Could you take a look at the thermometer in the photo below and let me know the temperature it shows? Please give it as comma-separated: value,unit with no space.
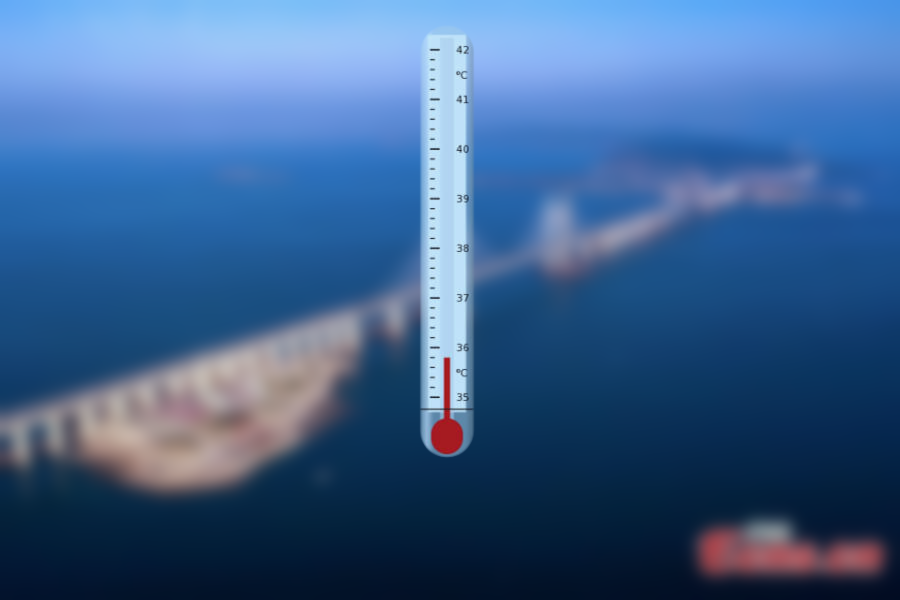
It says 35.8,°C
